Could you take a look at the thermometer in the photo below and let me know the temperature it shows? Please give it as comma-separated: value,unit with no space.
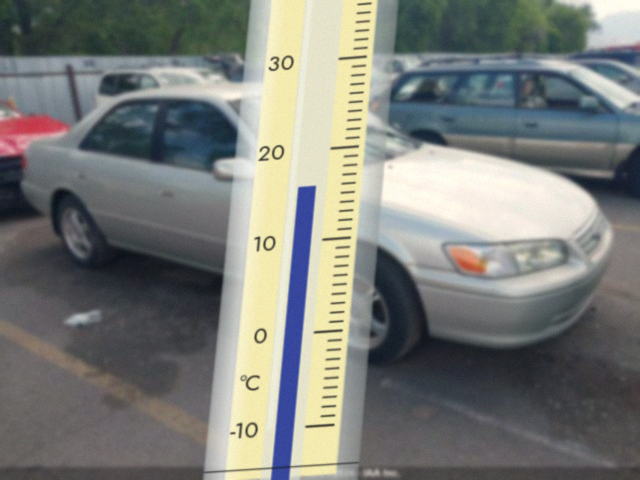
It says 16,°C
